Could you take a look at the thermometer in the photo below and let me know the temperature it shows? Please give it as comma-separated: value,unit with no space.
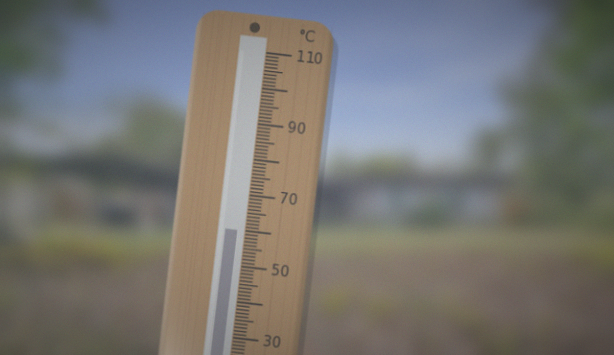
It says 60,°C
